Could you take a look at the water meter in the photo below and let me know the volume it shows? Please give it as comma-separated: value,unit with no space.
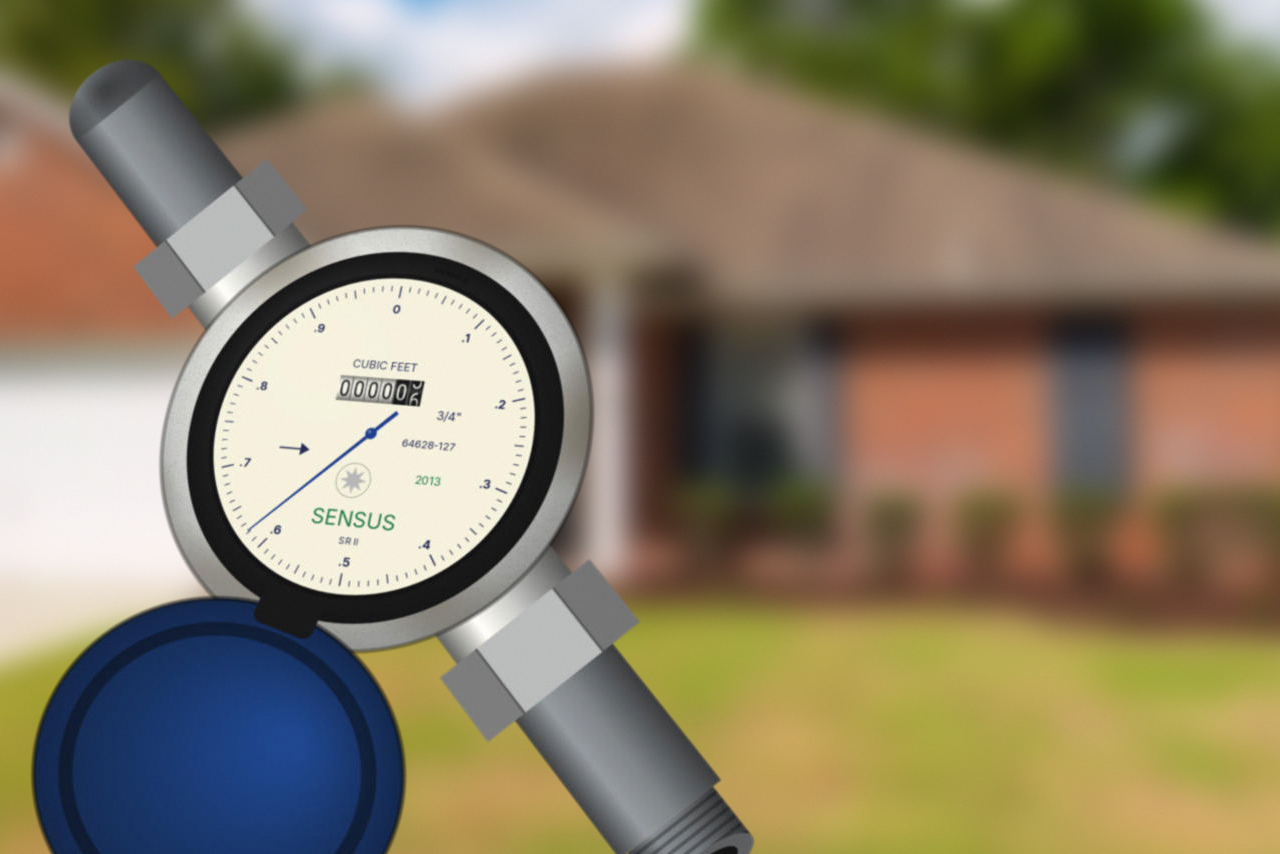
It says 5.62,ft³
